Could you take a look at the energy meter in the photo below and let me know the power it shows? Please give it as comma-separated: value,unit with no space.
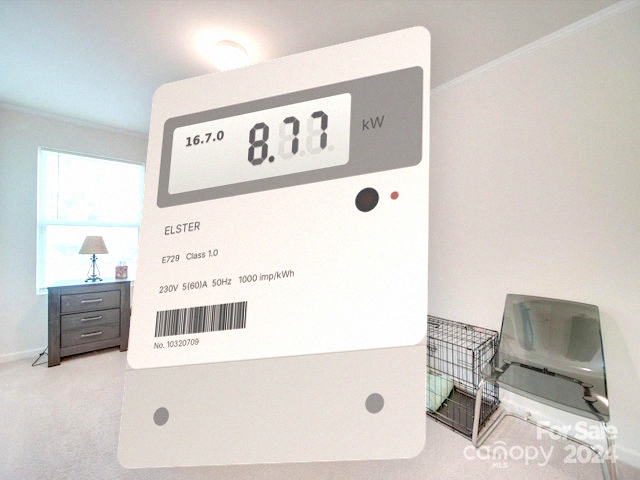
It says 8.77,kW
